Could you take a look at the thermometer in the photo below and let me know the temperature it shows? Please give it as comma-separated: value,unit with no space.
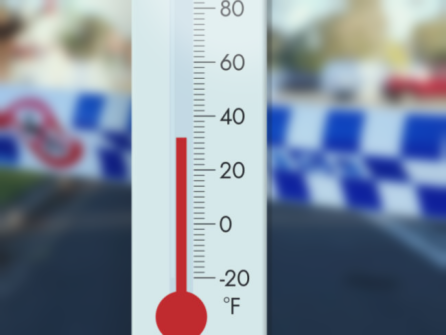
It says 32,°F
